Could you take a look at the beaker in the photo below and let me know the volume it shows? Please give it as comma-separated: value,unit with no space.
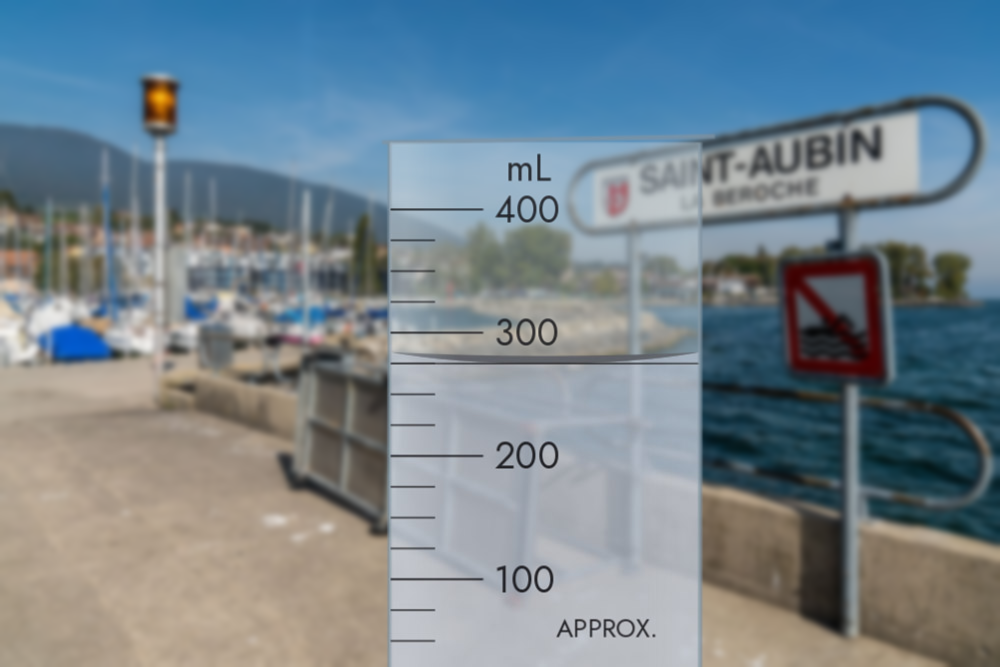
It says 275,mL
